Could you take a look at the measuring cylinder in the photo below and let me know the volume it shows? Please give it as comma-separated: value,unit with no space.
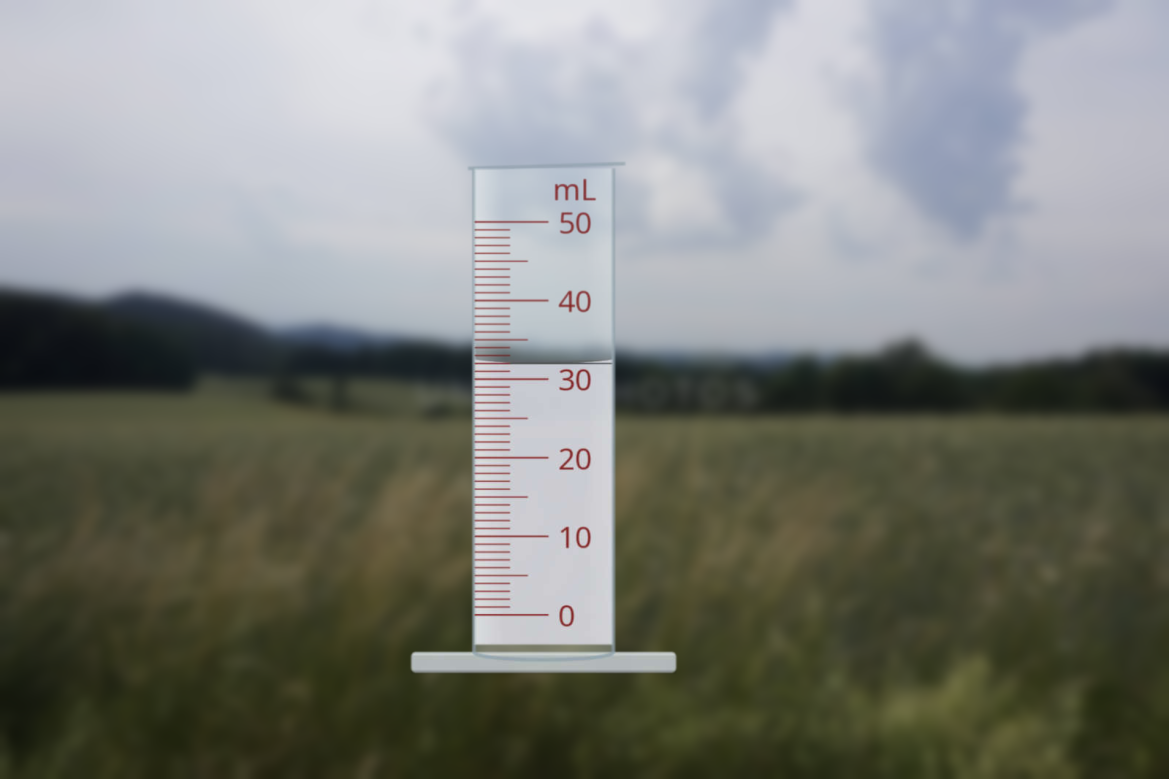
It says 32,mL
